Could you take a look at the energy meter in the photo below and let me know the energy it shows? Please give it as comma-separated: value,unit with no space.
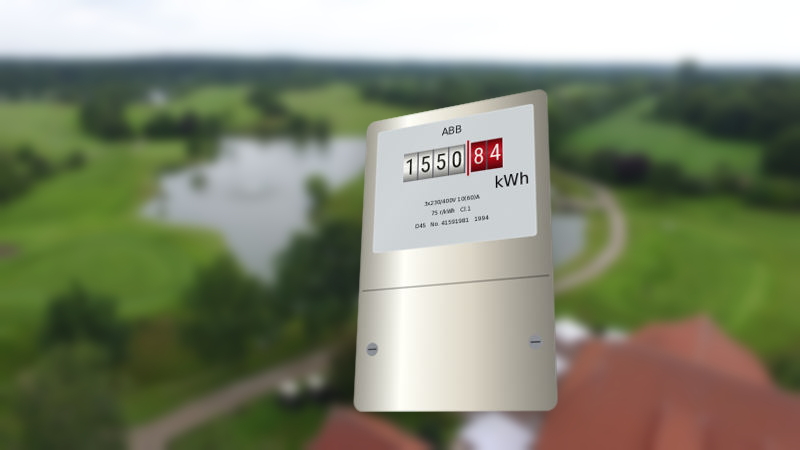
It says 1550.84,kWh
